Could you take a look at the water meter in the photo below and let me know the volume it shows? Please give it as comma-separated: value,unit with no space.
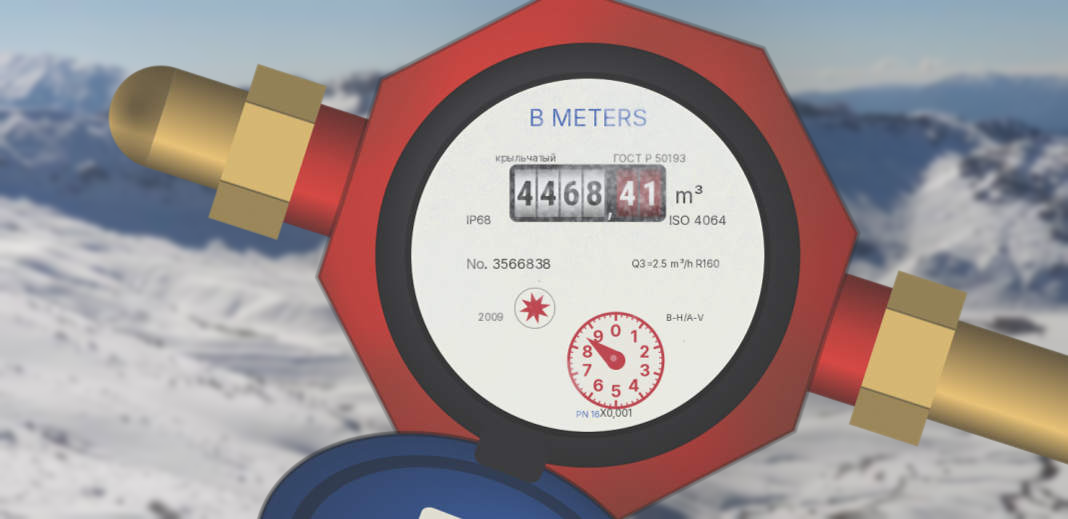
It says 4468.418,m³
